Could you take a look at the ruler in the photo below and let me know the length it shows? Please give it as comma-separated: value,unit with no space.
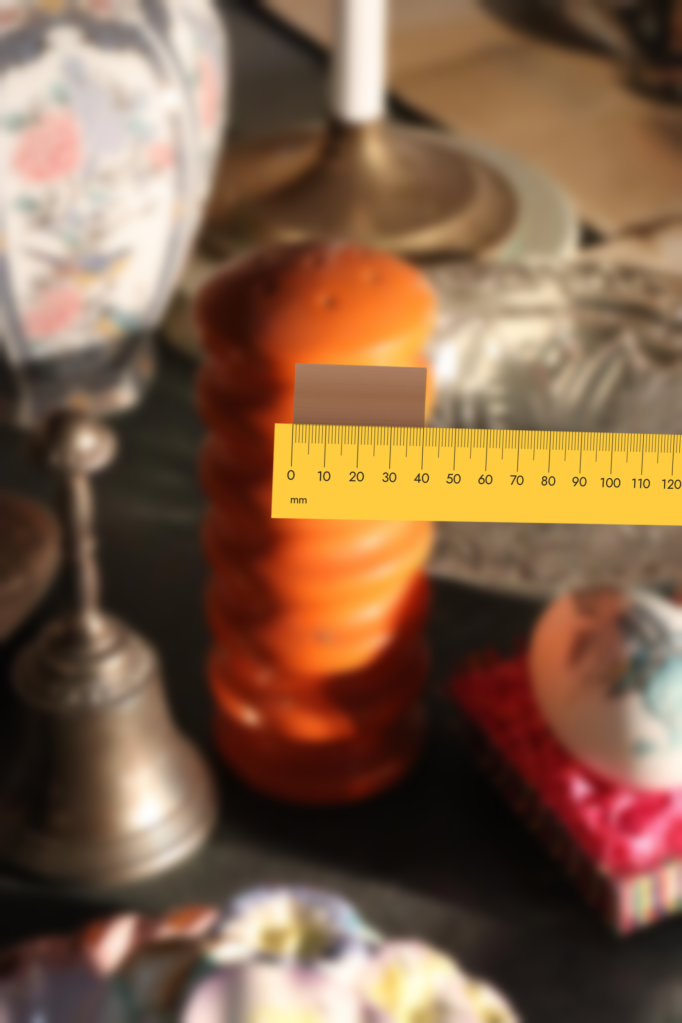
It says 40,mm
